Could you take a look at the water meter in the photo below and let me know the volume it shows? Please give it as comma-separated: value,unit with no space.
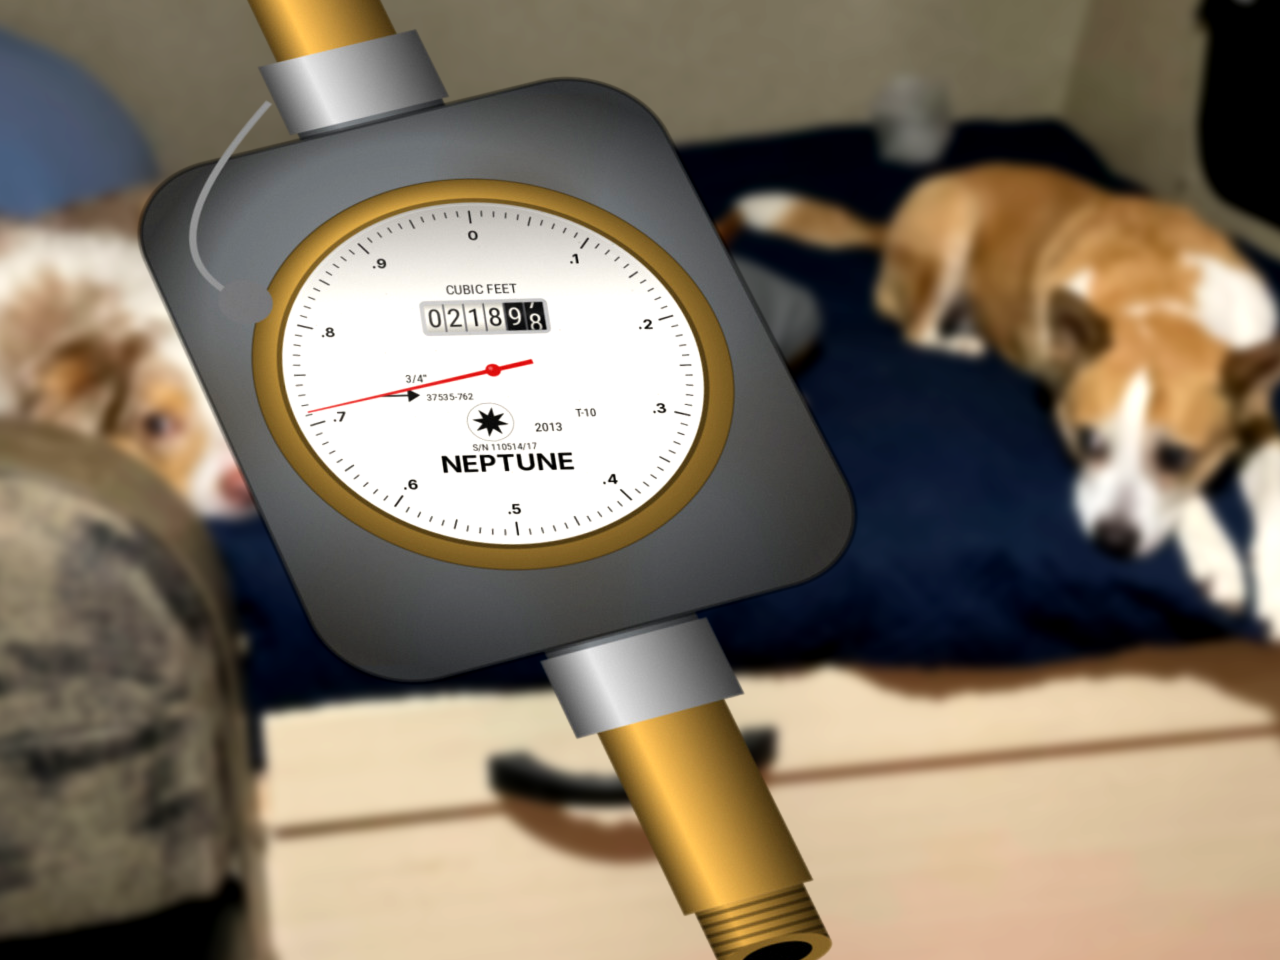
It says 21897.71,ft³
